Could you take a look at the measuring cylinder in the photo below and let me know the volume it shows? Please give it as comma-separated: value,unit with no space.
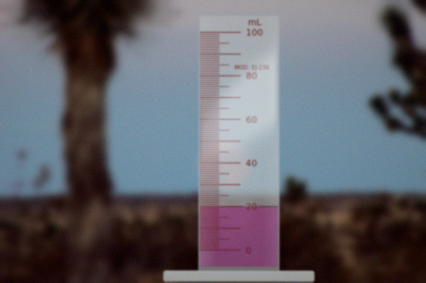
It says 20,mL
